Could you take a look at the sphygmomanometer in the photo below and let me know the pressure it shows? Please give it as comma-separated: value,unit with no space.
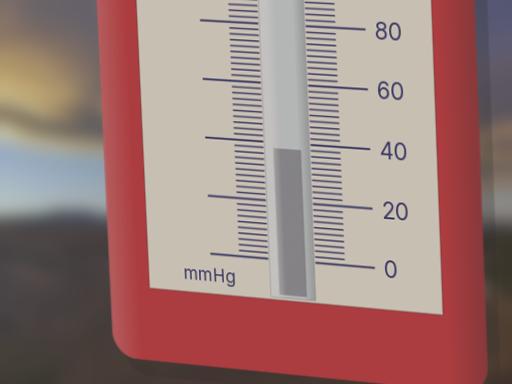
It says 38,mmHg
